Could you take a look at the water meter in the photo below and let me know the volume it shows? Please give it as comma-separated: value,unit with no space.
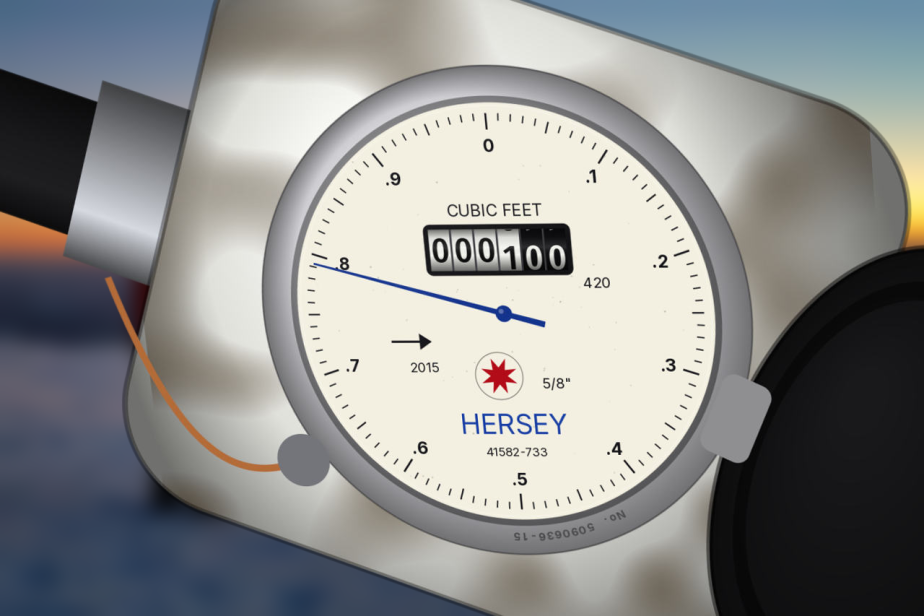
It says 99.79,ft³
